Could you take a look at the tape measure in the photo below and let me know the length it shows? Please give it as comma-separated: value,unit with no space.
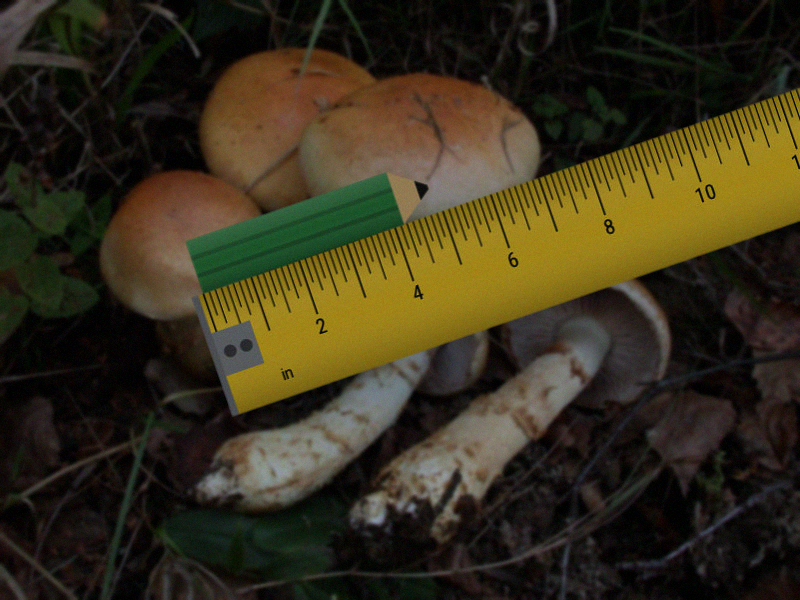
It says 4.875,in
